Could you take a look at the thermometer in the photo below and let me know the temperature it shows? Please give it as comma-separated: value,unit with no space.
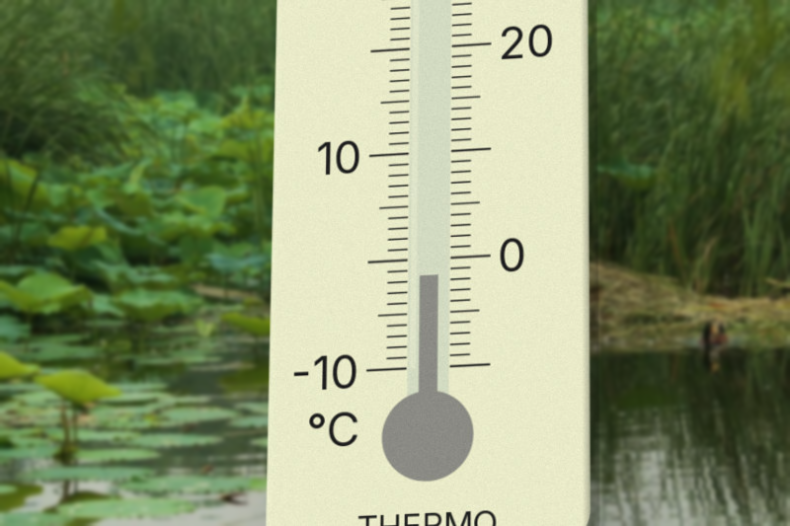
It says -1.5,°C
